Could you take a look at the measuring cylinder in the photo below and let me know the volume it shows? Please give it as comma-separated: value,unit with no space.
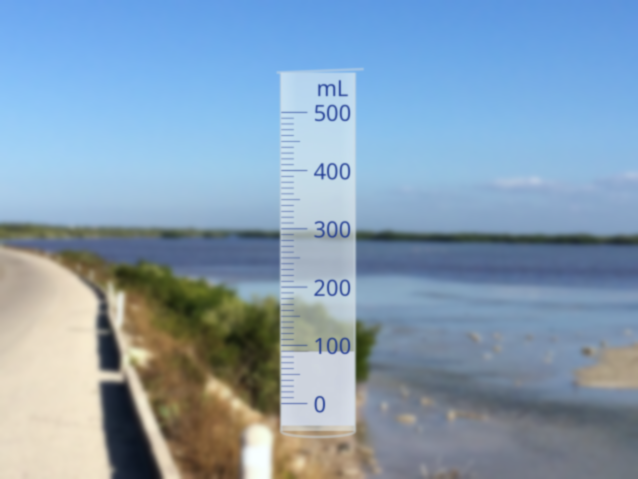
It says 90,mL
